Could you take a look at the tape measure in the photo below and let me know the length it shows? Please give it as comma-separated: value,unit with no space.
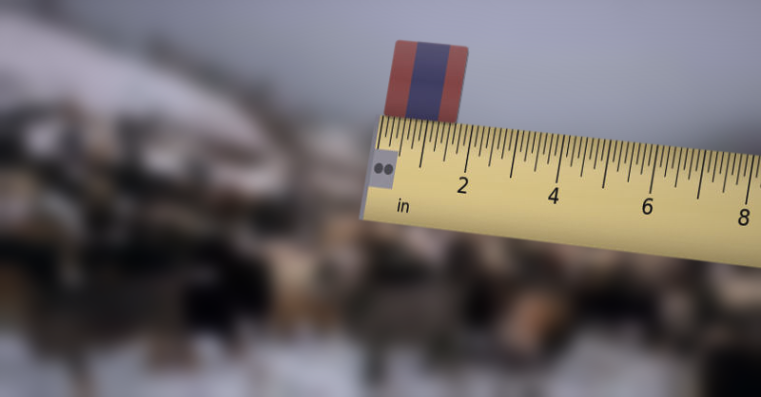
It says 1.625,in
